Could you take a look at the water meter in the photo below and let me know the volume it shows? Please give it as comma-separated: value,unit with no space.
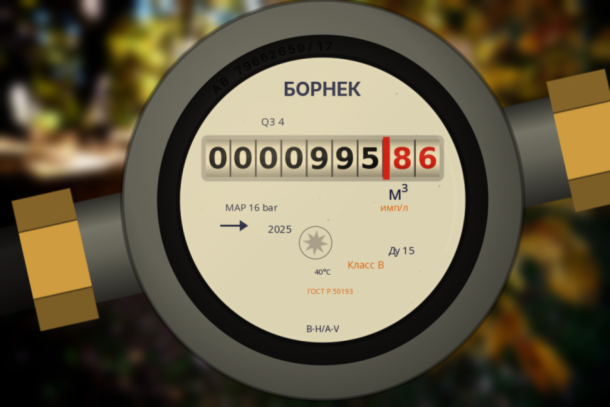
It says 995.86,m³
